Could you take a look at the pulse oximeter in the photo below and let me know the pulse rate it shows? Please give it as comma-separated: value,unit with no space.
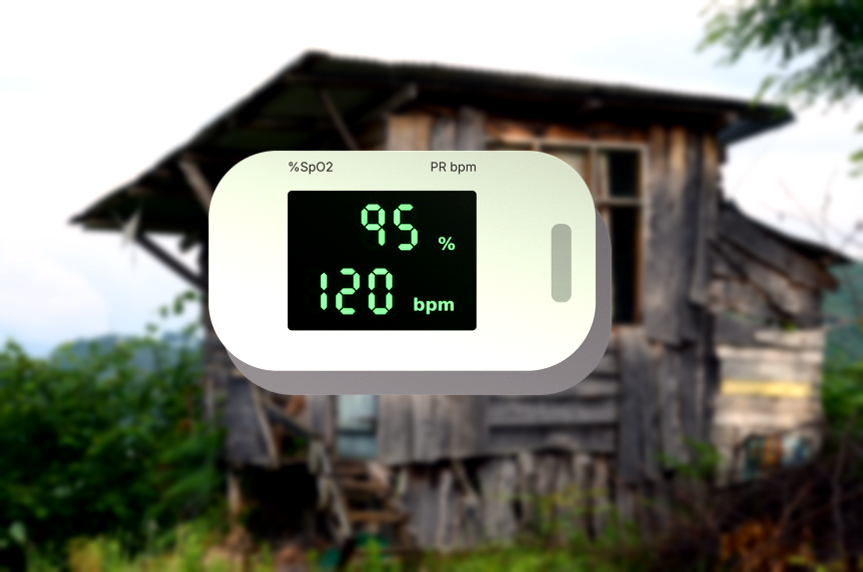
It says 120,bpm
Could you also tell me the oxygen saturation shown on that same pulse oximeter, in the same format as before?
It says 95,%
